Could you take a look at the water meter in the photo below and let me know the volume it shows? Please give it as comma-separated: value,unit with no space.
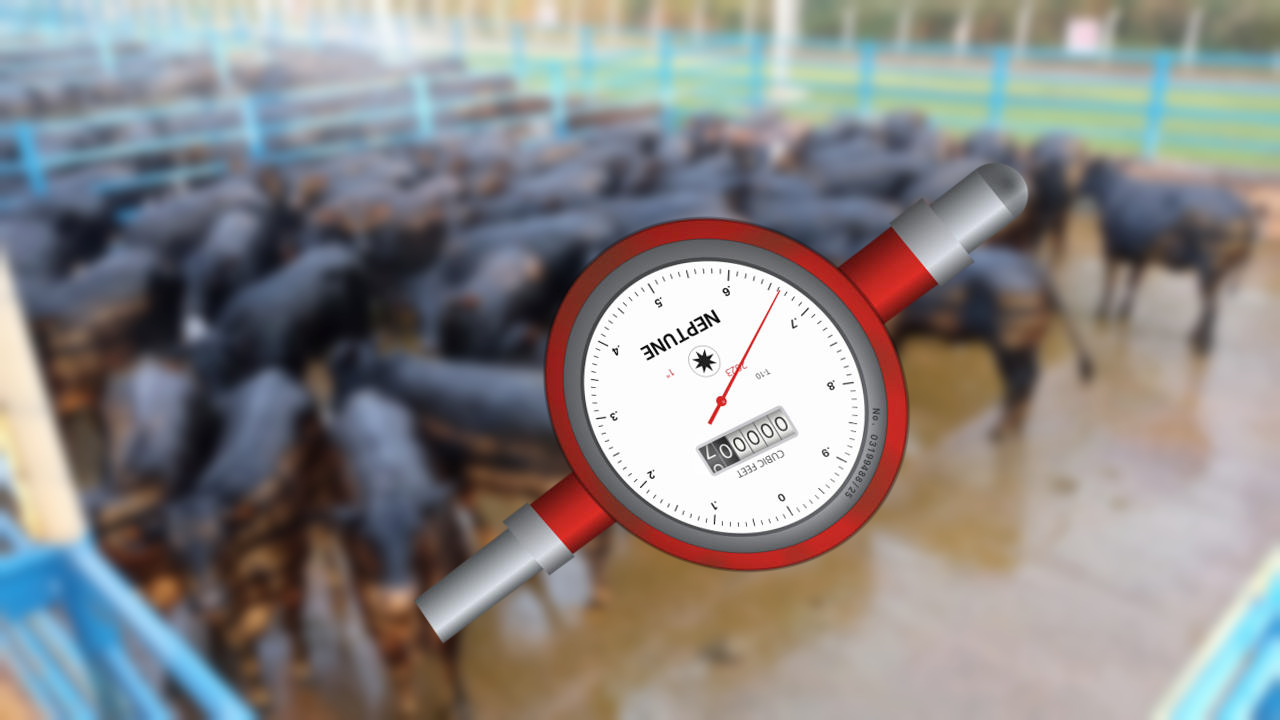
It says 6.66,ft³
